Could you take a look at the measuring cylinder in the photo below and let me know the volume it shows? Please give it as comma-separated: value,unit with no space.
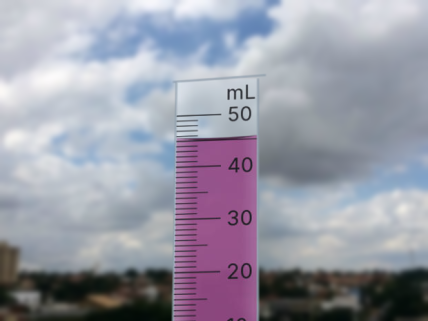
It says 45,mL
